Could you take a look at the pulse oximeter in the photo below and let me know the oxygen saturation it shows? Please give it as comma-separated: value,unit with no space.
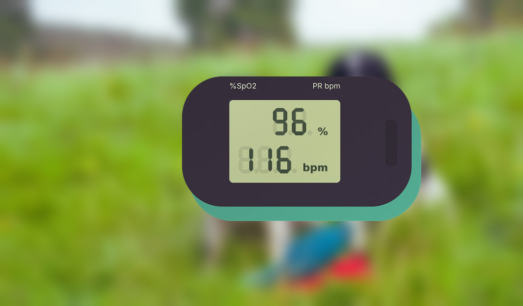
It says 96,%
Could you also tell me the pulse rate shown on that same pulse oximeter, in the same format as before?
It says 116,bpm
